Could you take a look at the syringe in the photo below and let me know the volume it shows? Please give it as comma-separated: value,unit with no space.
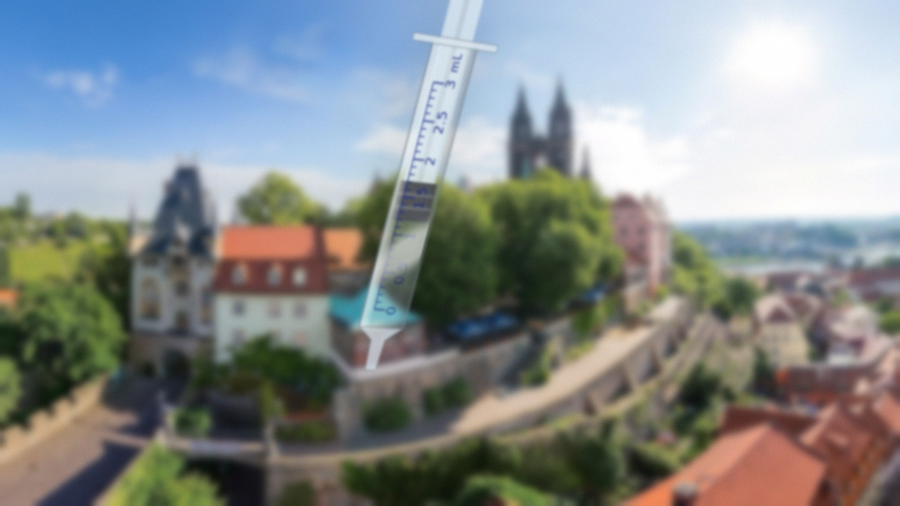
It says 1.2,mL
